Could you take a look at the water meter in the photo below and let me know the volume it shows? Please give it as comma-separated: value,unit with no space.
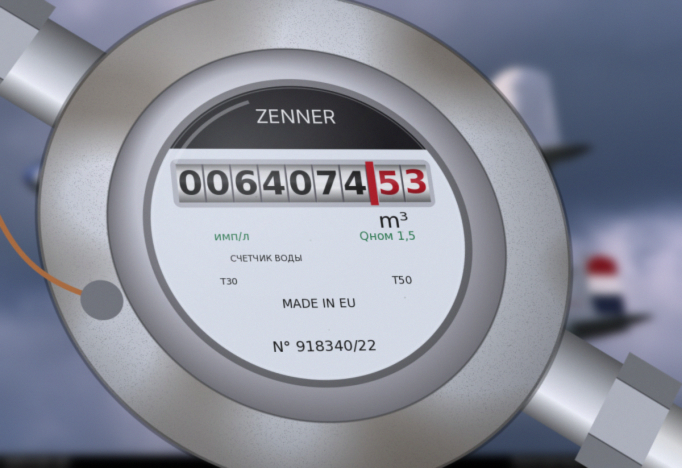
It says 64074.53,m³
